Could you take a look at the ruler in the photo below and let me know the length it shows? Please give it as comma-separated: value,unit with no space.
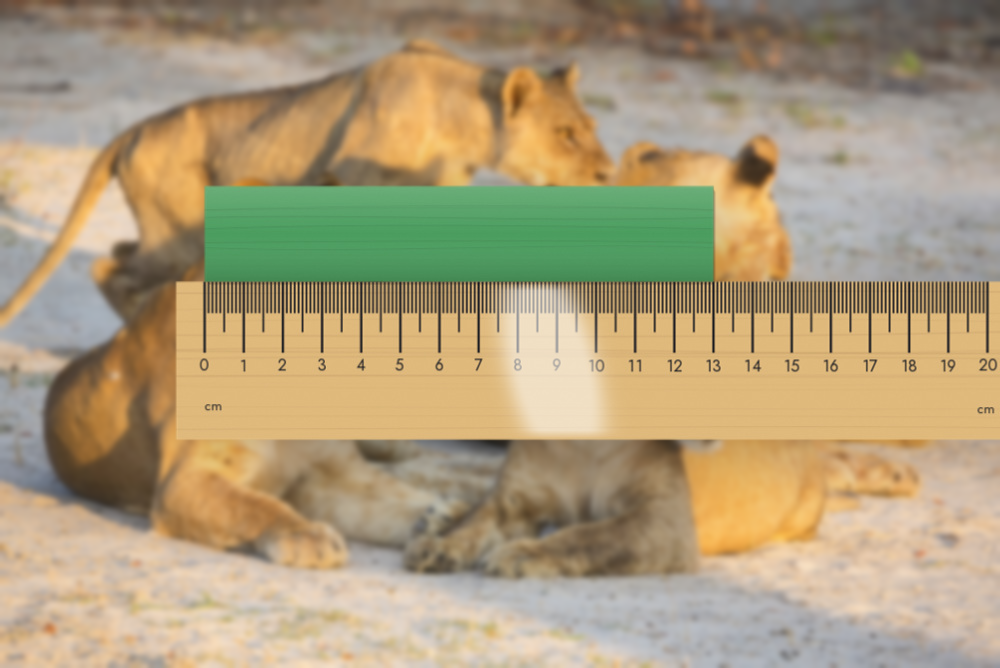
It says 13,cm
